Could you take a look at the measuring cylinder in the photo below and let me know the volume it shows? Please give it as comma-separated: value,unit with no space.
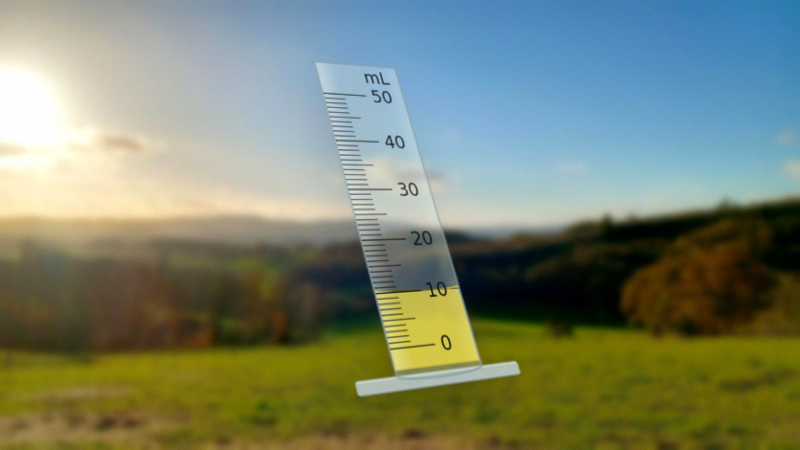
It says 10,mL
